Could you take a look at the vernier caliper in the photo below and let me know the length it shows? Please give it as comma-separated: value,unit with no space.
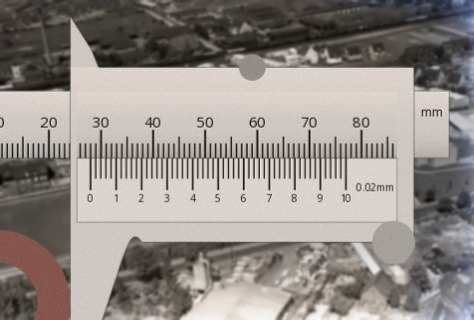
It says 28.0,mm
